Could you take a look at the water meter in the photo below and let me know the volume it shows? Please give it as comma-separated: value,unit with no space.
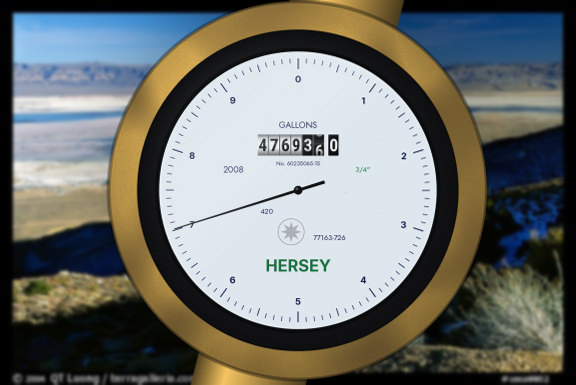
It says 4769357.0,gal
